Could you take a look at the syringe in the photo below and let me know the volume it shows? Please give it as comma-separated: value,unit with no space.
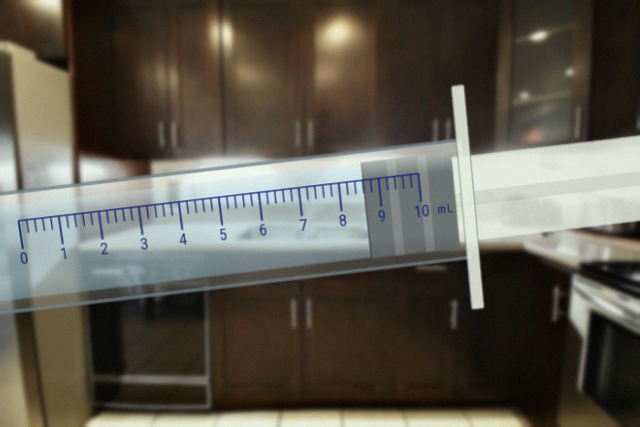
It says 8.6,mL
